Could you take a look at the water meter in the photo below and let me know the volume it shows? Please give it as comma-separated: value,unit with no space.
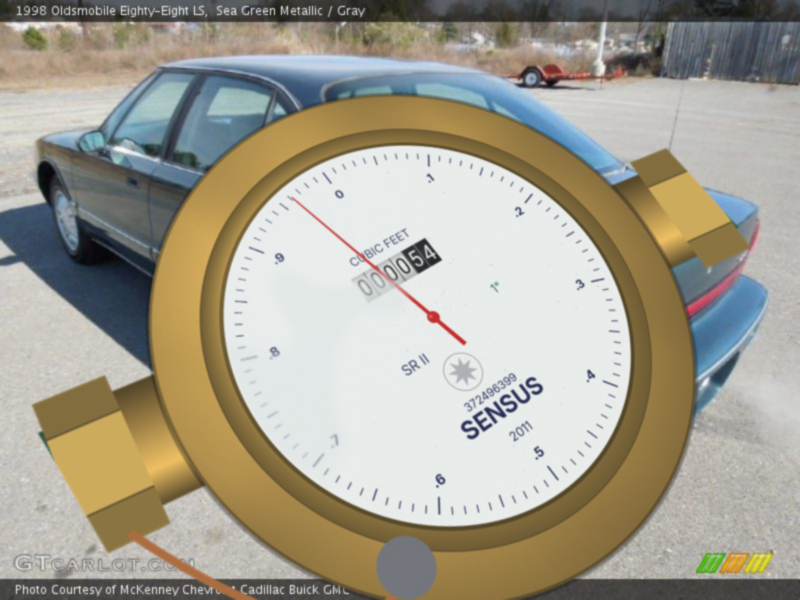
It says 53.96,ft³
